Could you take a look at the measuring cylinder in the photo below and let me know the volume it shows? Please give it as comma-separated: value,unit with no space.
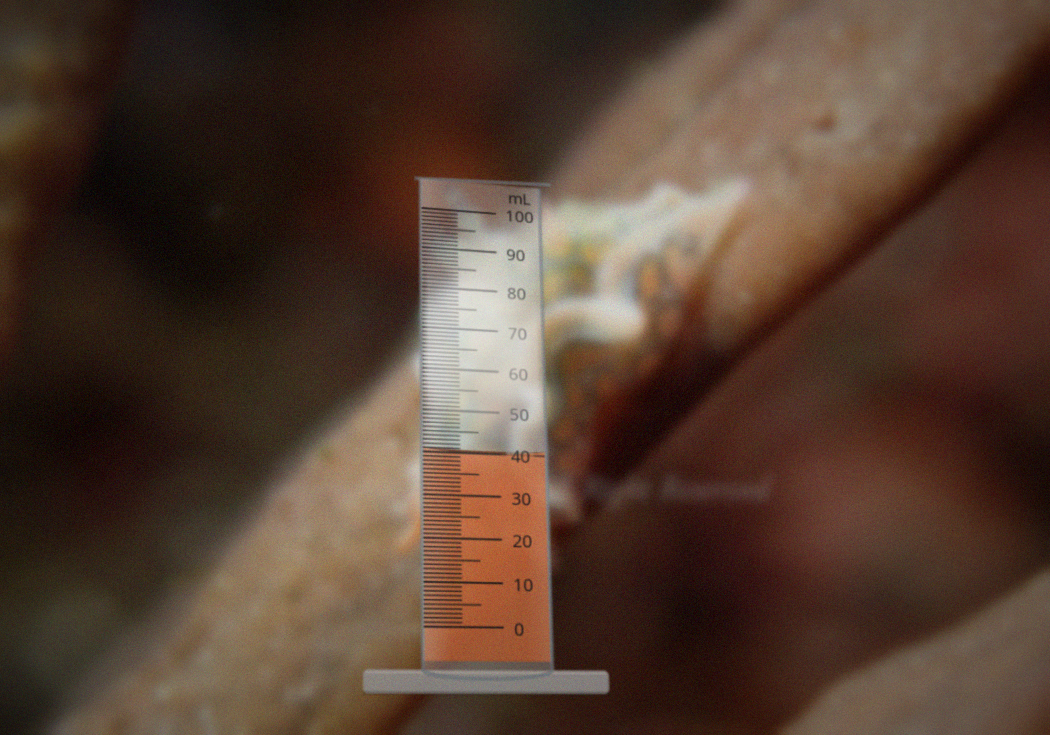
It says 40,mL
